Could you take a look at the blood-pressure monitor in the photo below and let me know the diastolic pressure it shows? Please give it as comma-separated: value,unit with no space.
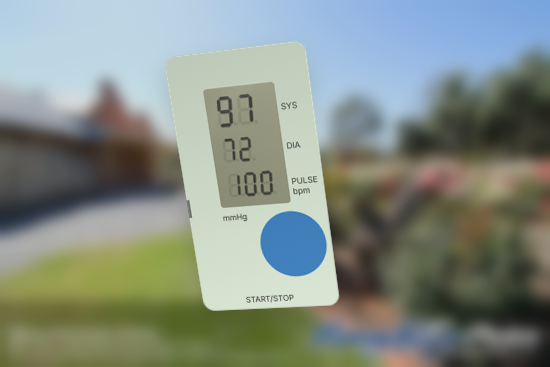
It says 72,mmHg
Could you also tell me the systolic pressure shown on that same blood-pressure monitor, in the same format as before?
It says 97,mmHg
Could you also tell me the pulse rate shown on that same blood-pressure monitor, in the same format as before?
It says 100,bpm
